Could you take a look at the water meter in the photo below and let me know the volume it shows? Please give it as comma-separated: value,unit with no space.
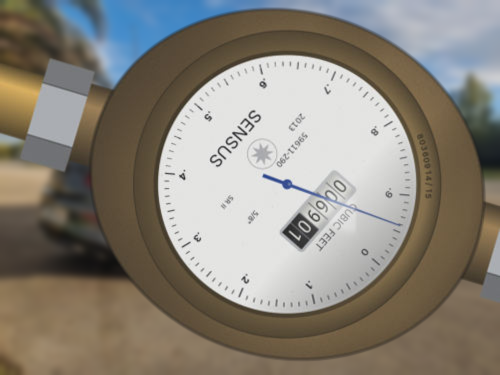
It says 6900.94,ft³
